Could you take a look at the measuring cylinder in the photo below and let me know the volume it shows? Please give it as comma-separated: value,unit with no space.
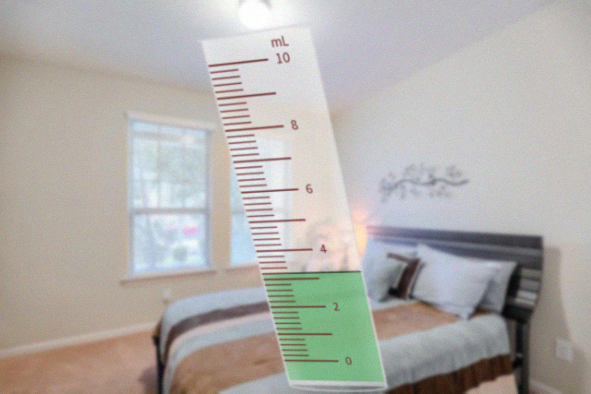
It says 3.2,mL
